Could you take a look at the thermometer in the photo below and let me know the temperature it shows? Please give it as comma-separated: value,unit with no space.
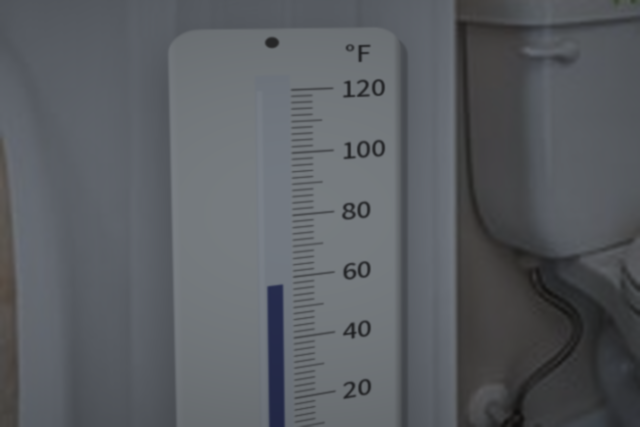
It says 58,°F
